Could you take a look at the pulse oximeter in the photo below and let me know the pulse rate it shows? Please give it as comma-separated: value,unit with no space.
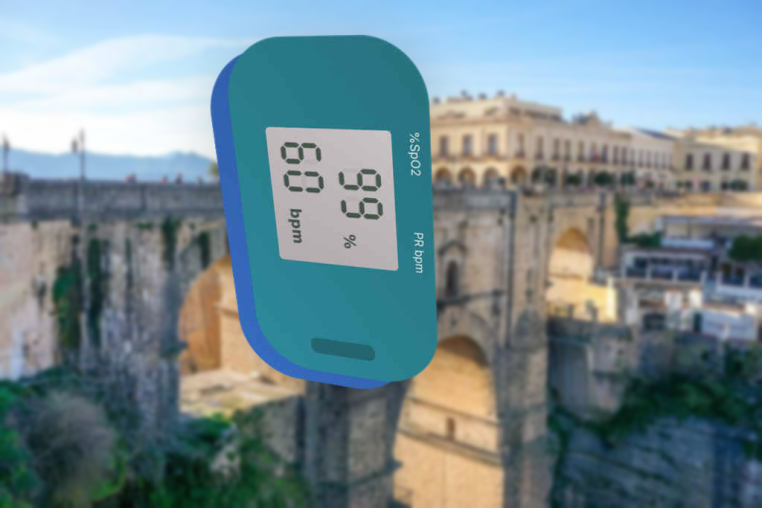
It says 60,bpm
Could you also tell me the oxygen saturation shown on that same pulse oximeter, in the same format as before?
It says 99,%
